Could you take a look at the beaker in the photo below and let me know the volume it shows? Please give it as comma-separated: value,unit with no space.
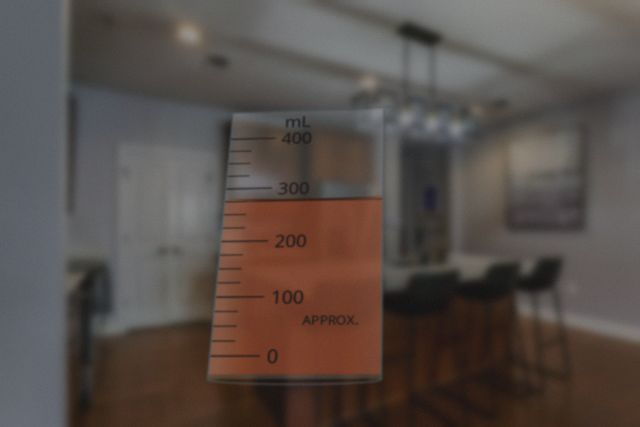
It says 275,mL
